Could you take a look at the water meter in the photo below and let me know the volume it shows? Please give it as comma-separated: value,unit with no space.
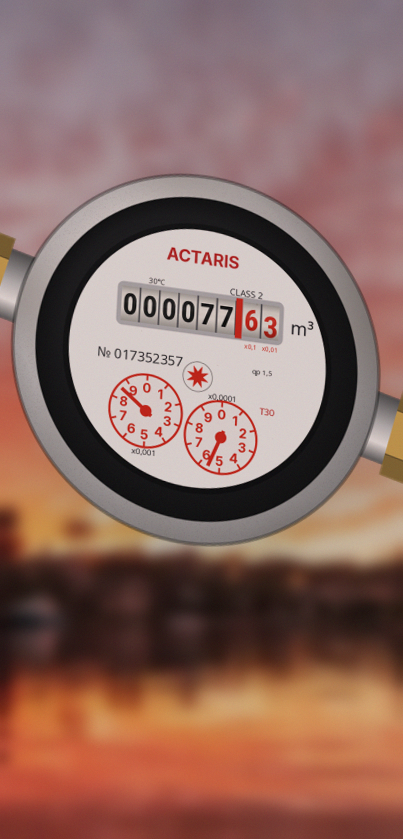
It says 77.6285,m³
